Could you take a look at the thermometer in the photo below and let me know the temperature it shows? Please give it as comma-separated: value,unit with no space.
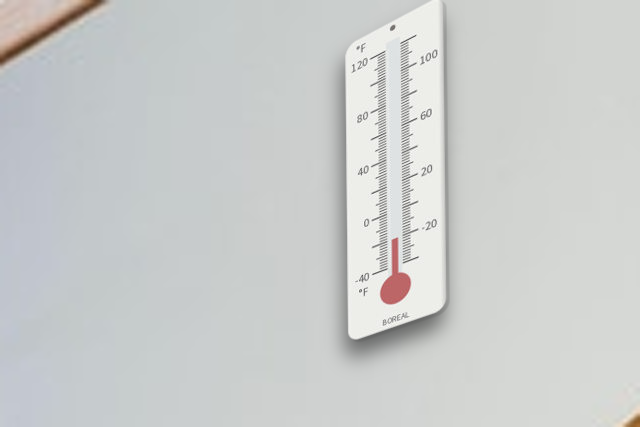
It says -20,°F
